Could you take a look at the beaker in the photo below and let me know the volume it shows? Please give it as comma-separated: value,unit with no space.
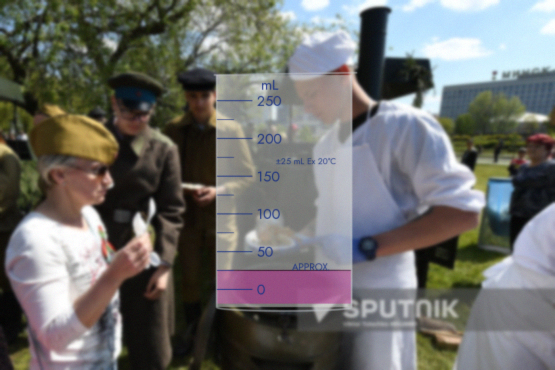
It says 25,mL
